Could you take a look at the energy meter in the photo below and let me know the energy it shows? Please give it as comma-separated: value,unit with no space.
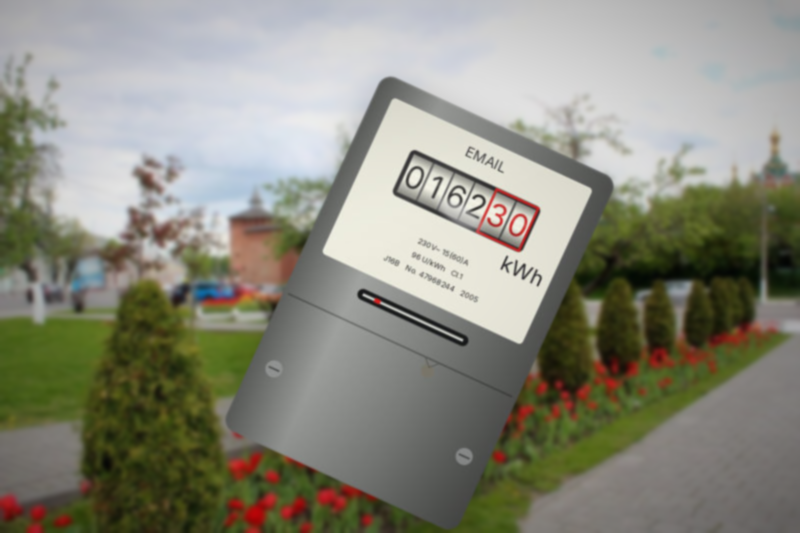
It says 162.30,kWh
